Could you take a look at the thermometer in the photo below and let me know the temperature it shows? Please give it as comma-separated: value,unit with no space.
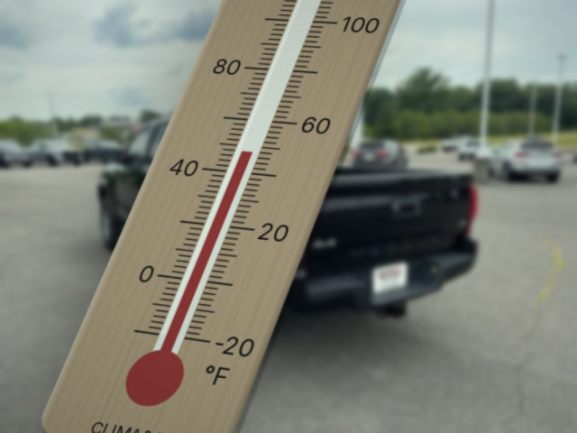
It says 48,°F
